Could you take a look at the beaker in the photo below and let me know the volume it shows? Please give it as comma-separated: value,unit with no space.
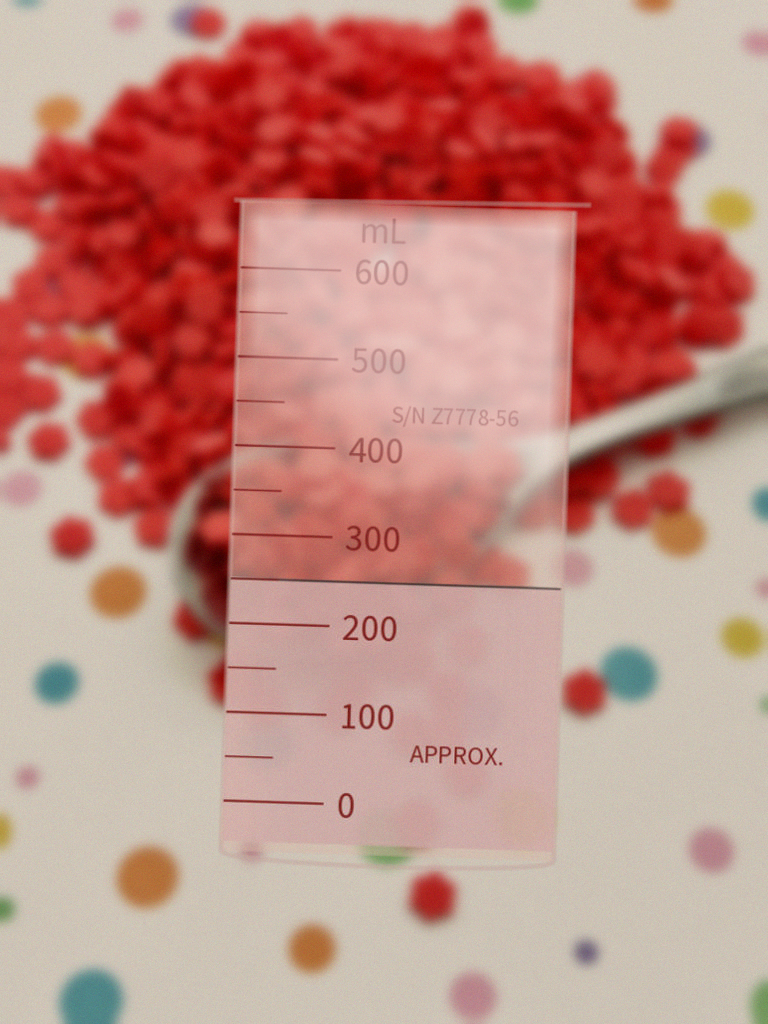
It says 250,mL
